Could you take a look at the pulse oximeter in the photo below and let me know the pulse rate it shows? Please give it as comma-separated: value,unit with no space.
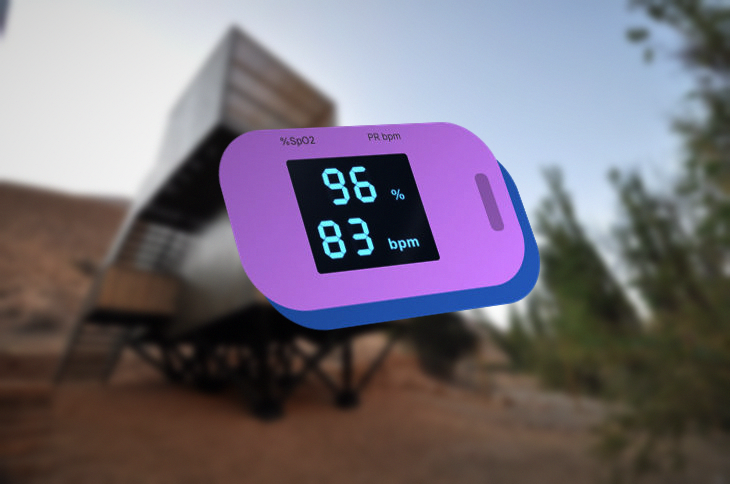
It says 83,bpm
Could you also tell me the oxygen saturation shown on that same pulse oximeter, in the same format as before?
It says 96,%
